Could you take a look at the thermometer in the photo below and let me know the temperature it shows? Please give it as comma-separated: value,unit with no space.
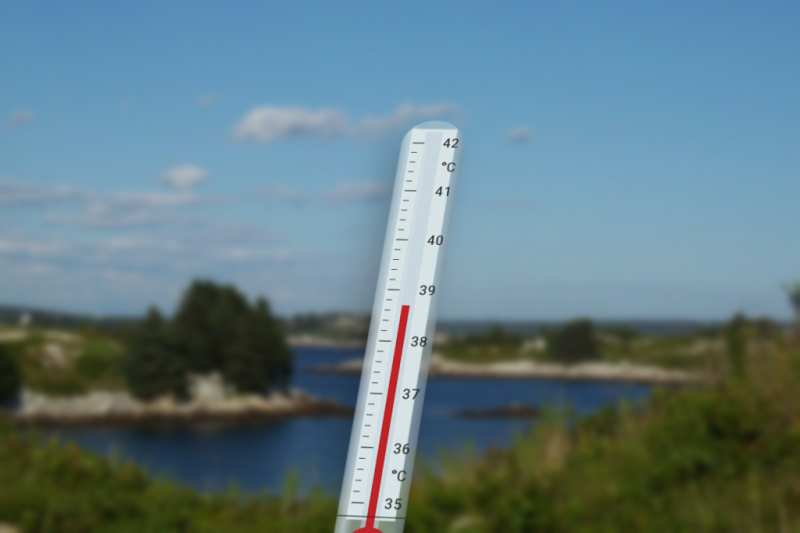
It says 38.7,°C
